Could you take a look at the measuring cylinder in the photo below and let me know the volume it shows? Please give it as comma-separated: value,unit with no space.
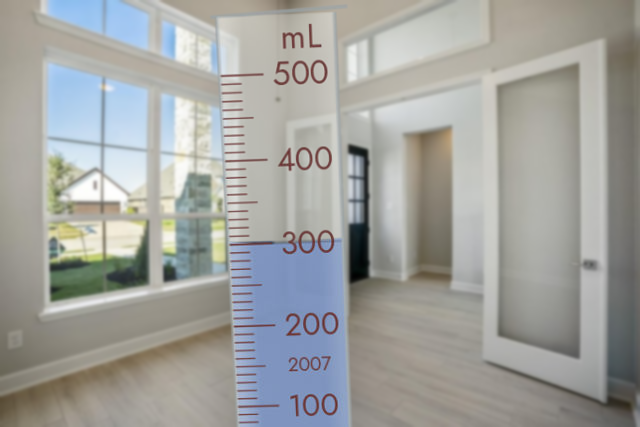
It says 300,mL
